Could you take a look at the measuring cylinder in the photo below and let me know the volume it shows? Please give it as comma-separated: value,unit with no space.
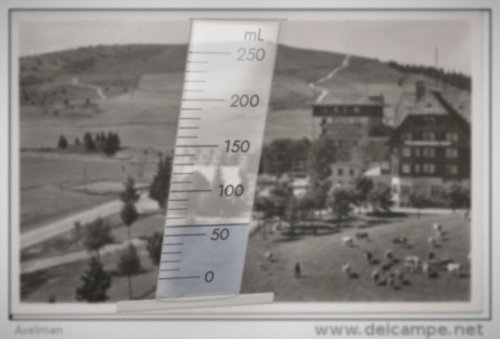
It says 60,mL
